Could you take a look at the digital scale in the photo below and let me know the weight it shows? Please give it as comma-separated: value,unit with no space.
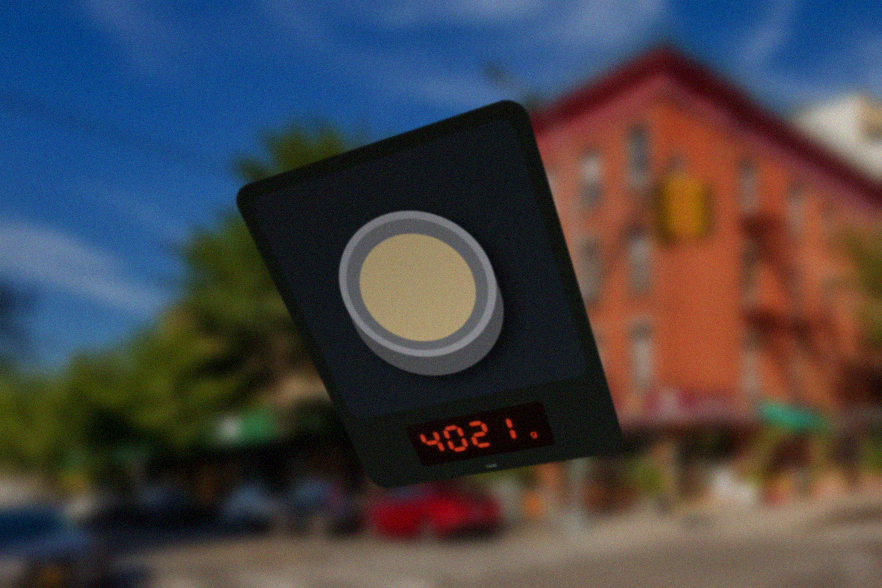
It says 4021,g
